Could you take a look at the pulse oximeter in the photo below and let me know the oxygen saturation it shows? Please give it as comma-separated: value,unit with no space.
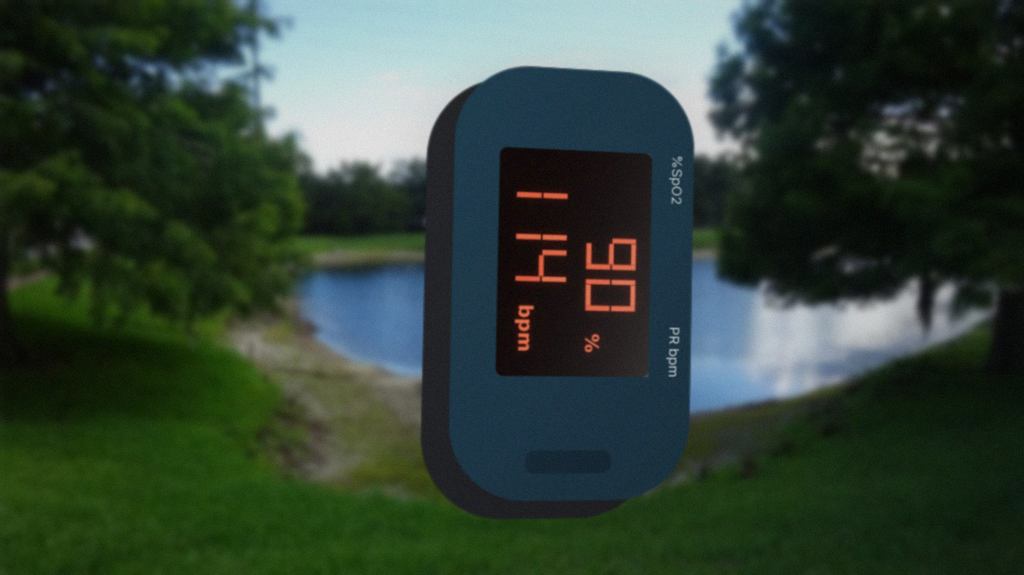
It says 90,%
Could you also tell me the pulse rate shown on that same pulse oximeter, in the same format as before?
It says 114,bpm
